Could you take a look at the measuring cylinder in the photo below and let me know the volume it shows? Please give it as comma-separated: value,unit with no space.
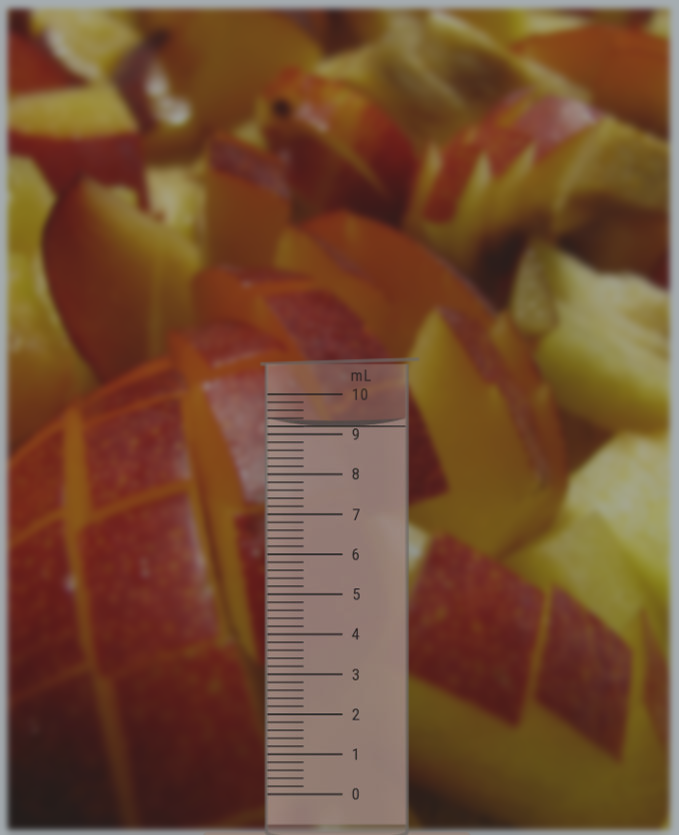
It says 9.2,mL
